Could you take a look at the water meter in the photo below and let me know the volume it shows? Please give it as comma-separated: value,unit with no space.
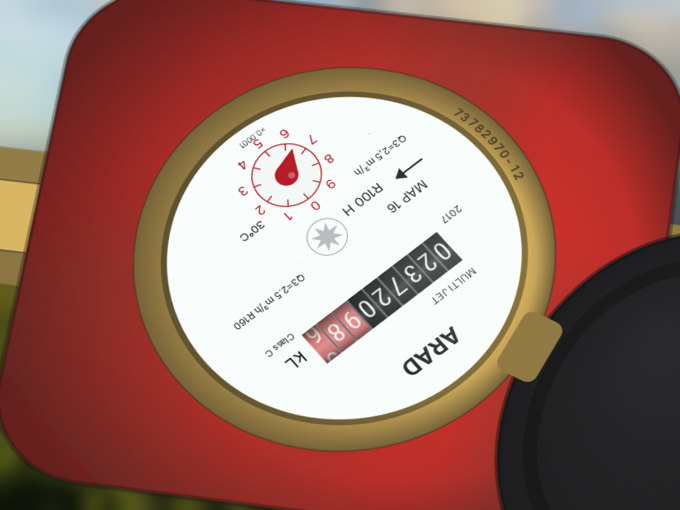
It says 23720.9856,kL
